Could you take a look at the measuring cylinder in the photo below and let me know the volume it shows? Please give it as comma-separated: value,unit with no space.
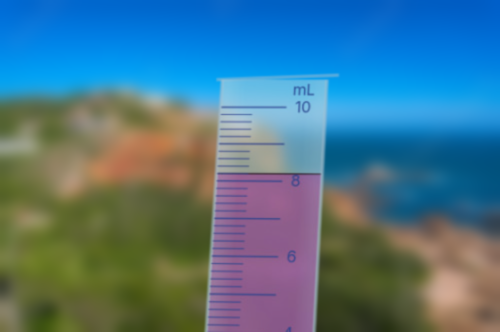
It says 8.2,mL
